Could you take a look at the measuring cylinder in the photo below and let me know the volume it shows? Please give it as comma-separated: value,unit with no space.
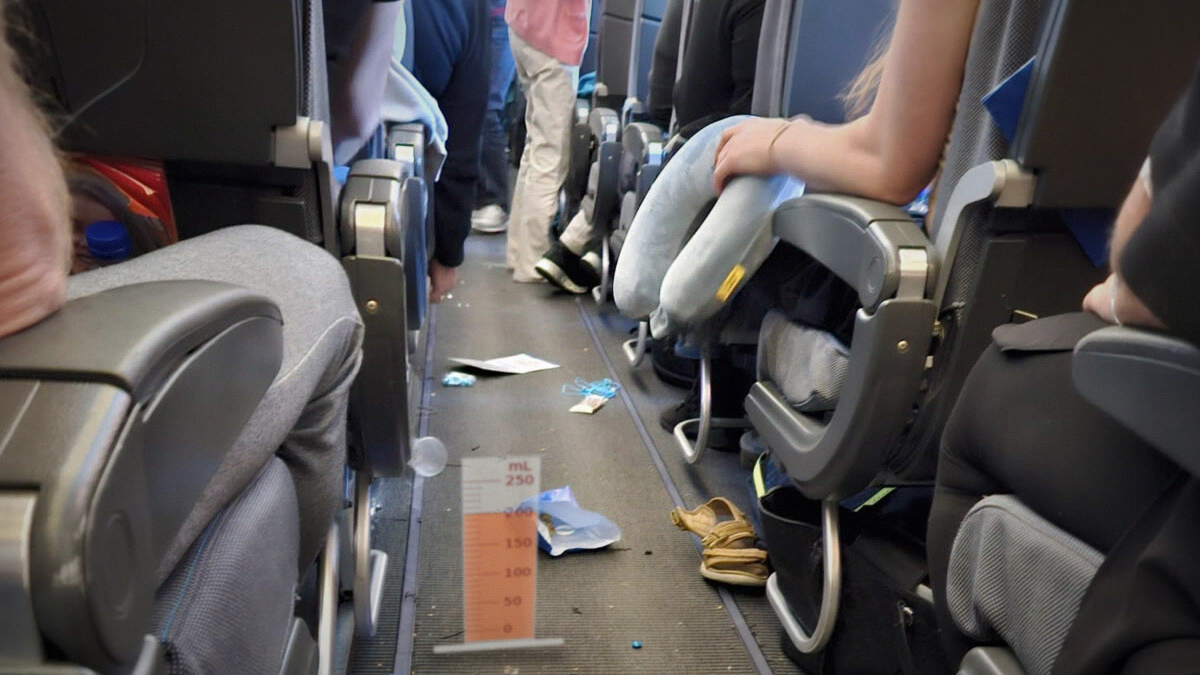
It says 200,mL
